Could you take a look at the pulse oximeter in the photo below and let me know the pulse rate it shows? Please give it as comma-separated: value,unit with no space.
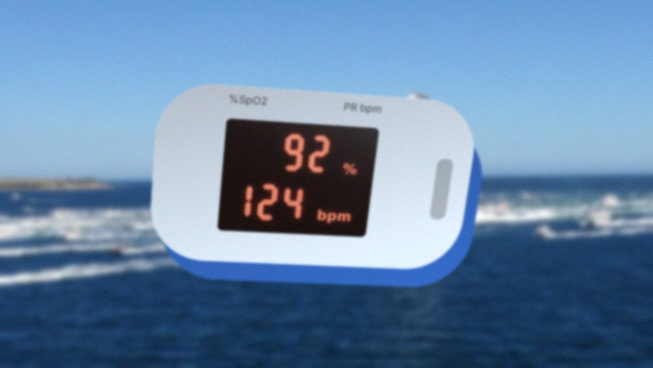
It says 124,bpm
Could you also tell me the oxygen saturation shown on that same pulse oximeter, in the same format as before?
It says 92,%
